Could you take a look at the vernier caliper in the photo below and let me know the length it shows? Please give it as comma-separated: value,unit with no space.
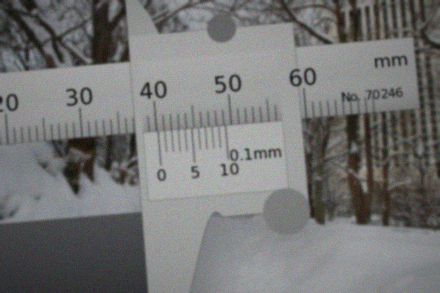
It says 40.2,mm
